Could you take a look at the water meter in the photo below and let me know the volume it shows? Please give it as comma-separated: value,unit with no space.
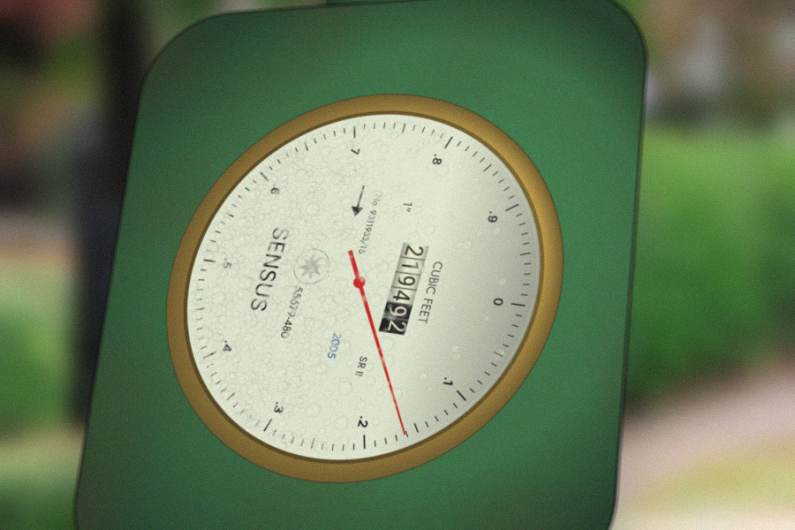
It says 219492.16,ft³
